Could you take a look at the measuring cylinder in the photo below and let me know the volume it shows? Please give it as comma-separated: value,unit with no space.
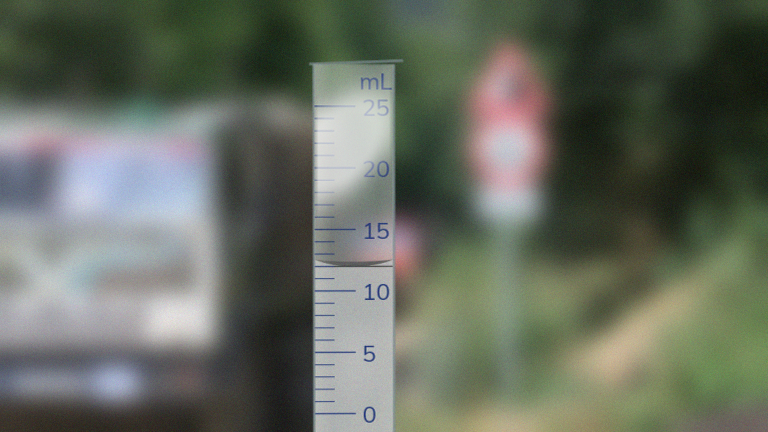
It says 12,mL
